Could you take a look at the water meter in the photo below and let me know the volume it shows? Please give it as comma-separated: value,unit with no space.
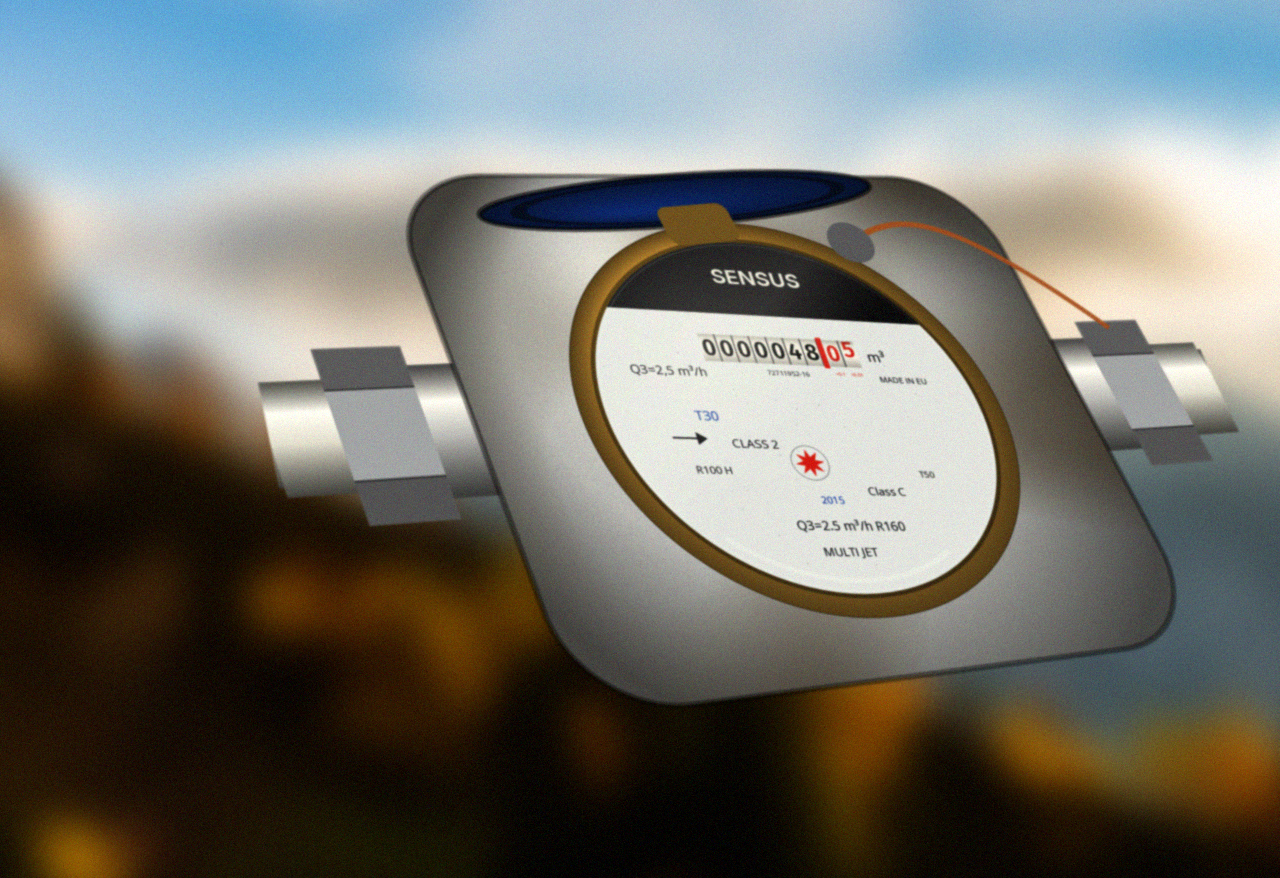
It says 48.05,m³
